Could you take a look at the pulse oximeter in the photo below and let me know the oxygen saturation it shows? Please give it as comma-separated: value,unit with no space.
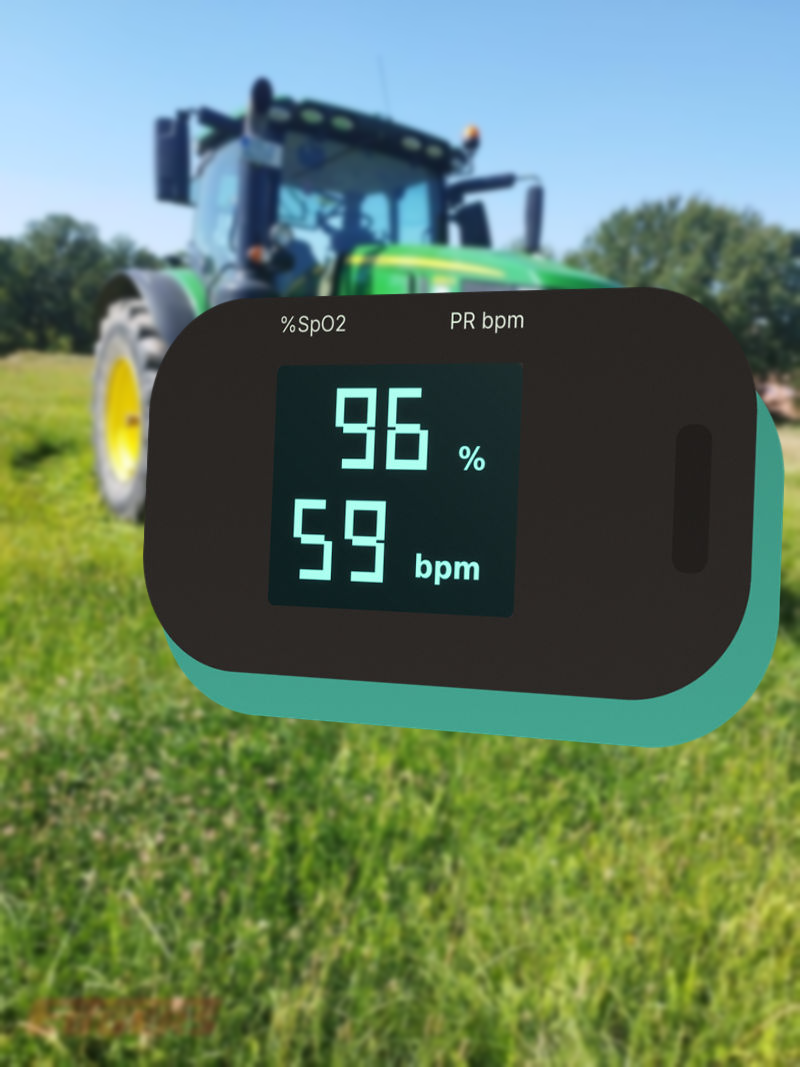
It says 96,%
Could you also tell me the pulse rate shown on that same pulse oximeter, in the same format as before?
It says 59,bpm
